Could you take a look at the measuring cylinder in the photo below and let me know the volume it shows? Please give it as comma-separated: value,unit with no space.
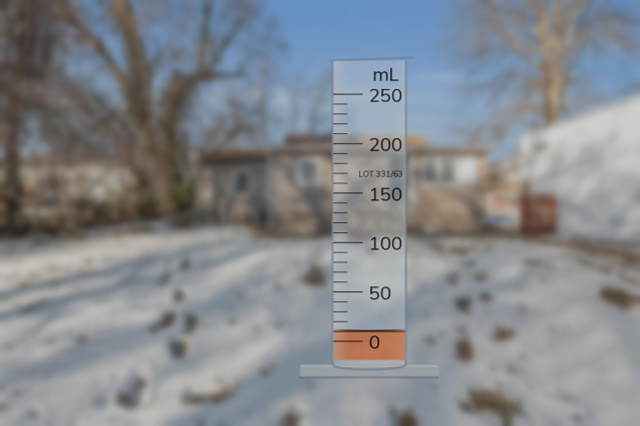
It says 10,mL
